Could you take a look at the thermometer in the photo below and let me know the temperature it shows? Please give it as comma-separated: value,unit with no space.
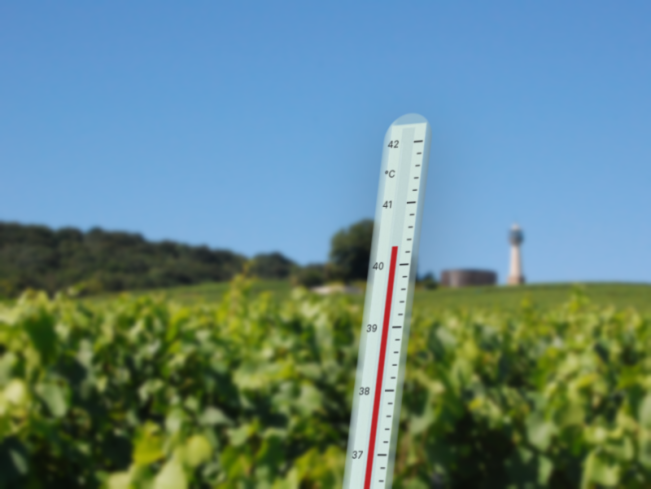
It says 40.3,°C
